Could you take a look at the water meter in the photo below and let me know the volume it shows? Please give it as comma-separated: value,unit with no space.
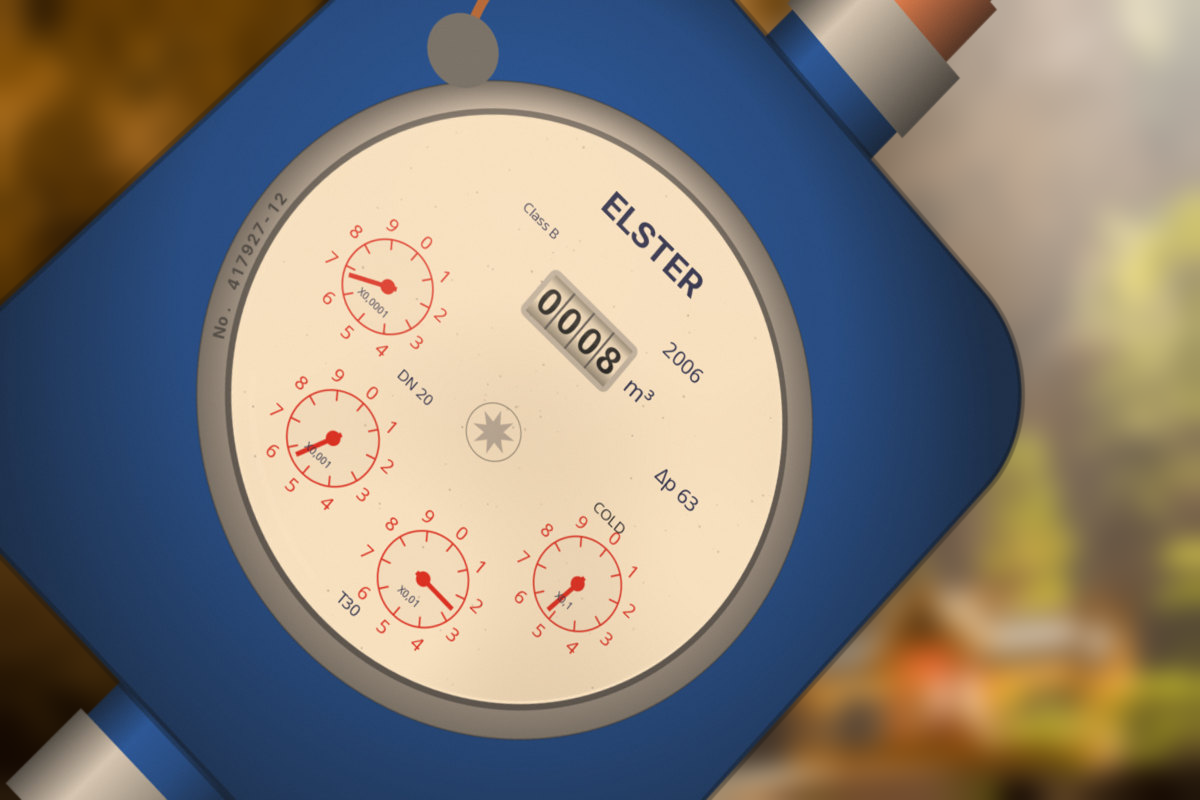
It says 8.5256,m³
